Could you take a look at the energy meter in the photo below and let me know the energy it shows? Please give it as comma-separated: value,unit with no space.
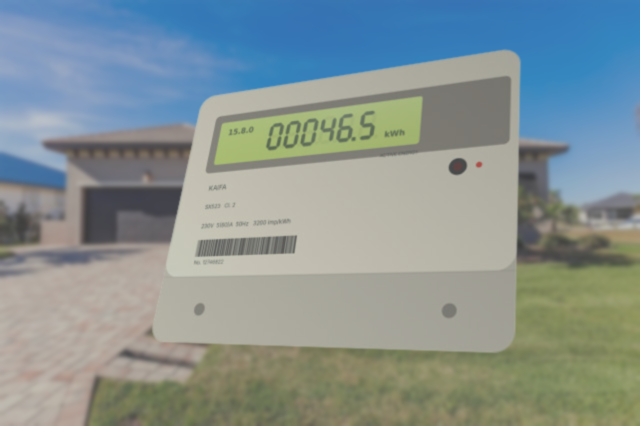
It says 46.5,kWh
